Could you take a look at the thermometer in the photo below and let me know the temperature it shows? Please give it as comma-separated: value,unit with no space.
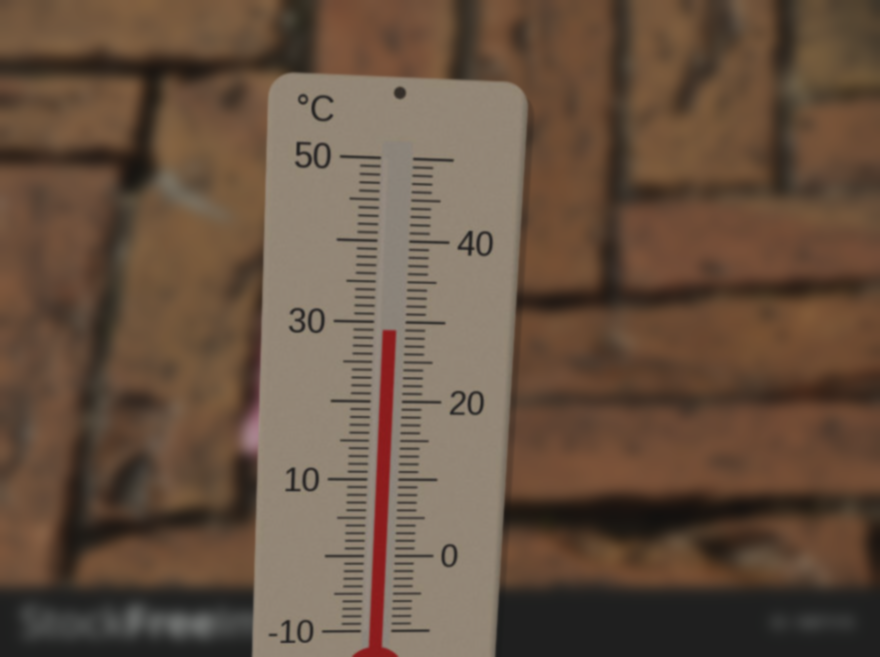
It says 29,°C
